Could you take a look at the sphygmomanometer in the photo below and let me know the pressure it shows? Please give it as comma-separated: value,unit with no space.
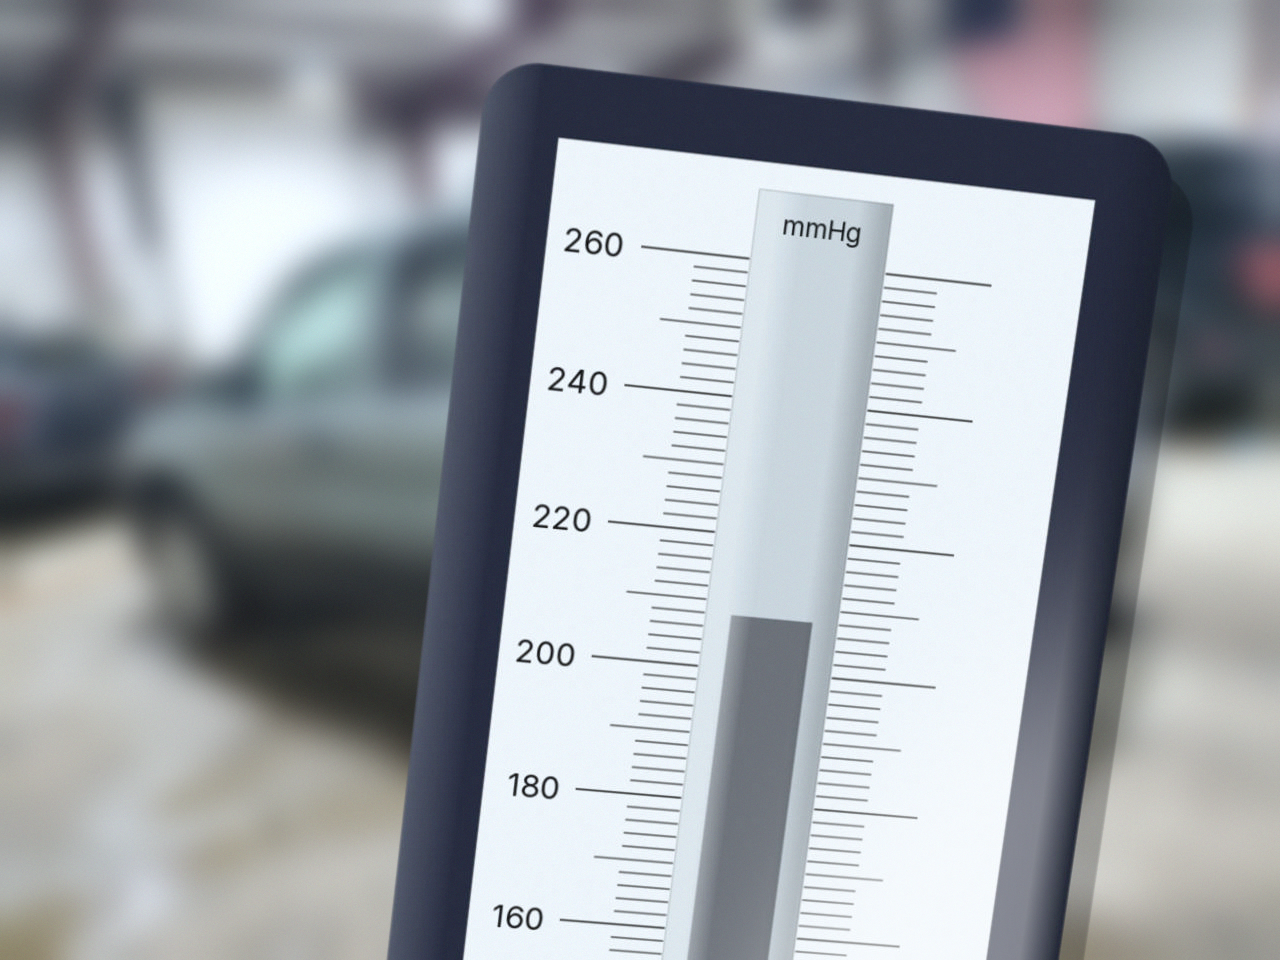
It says 208,mmHg
